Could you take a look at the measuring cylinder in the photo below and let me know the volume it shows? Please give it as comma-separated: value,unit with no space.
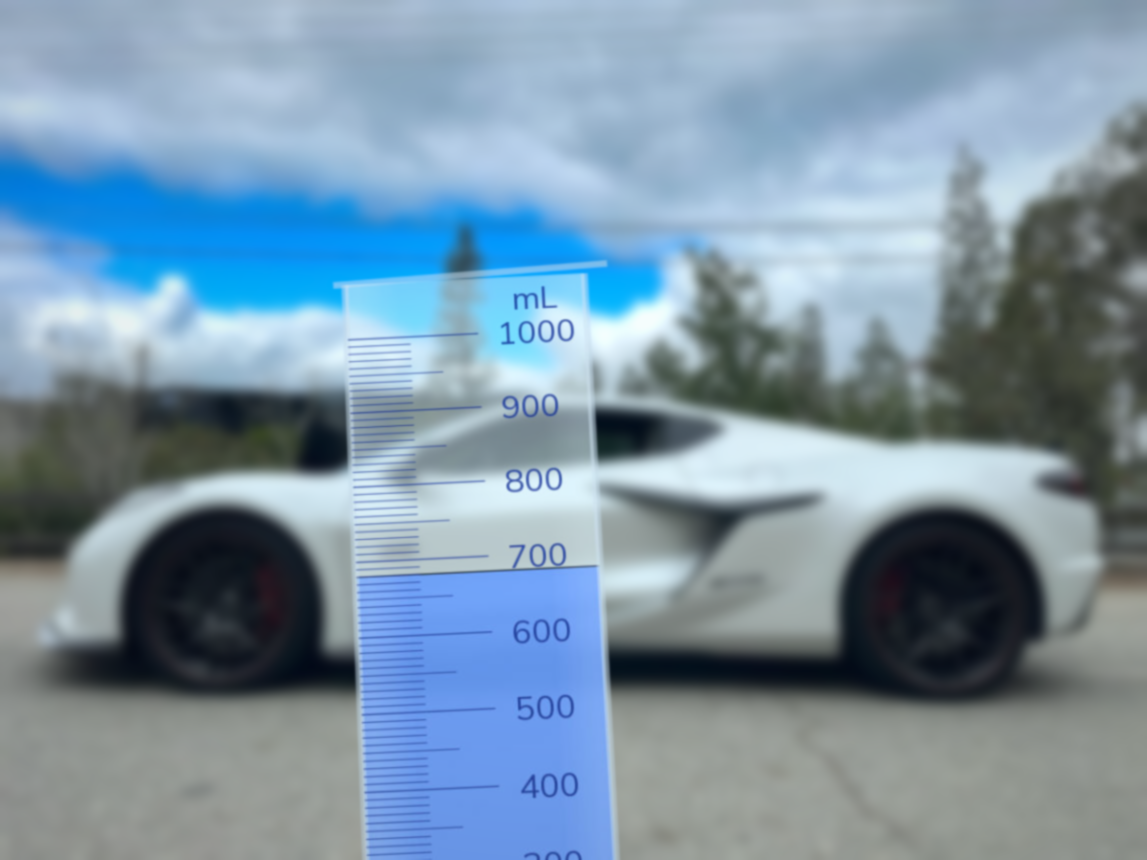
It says 680,mL
